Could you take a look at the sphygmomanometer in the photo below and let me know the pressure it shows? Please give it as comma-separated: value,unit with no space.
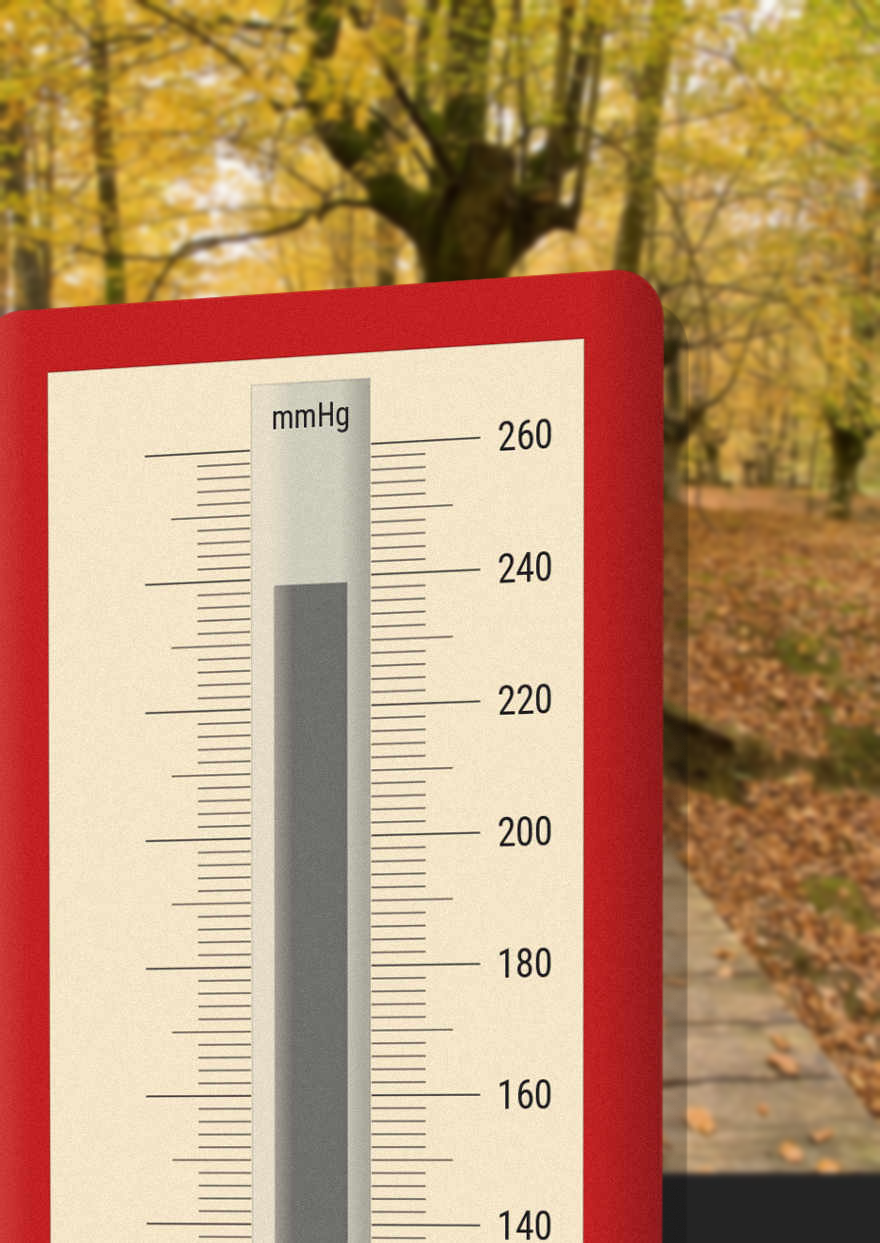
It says 239,mmHg
